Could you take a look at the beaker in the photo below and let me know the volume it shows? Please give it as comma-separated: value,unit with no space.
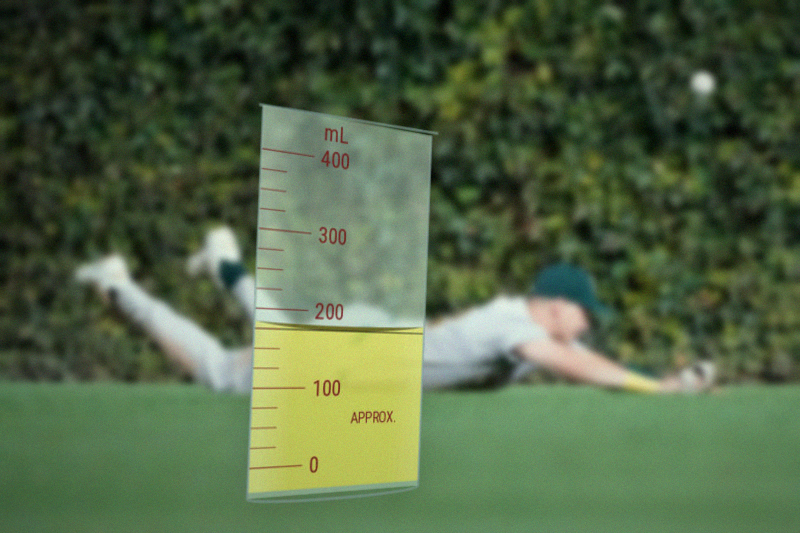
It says 175,mL
